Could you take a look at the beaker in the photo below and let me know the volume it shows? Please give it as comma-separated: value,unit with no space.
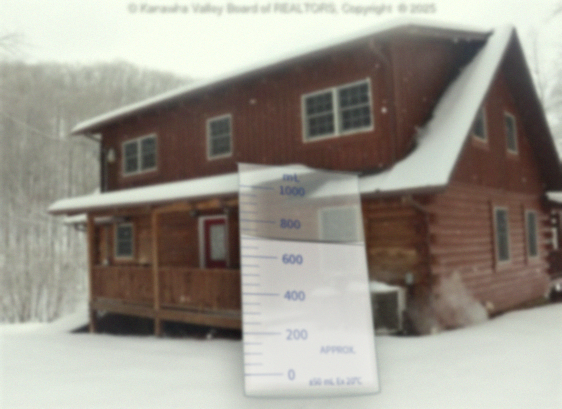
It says 700,mL
